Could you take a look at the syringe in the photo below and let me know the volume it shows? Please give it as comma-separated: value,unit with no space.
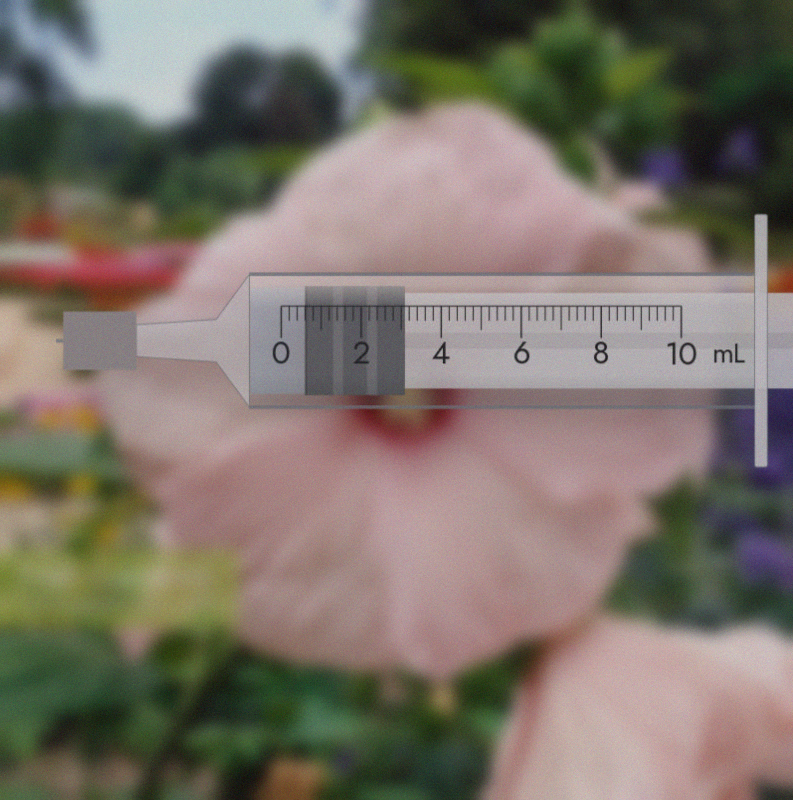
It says 0.6,mL
